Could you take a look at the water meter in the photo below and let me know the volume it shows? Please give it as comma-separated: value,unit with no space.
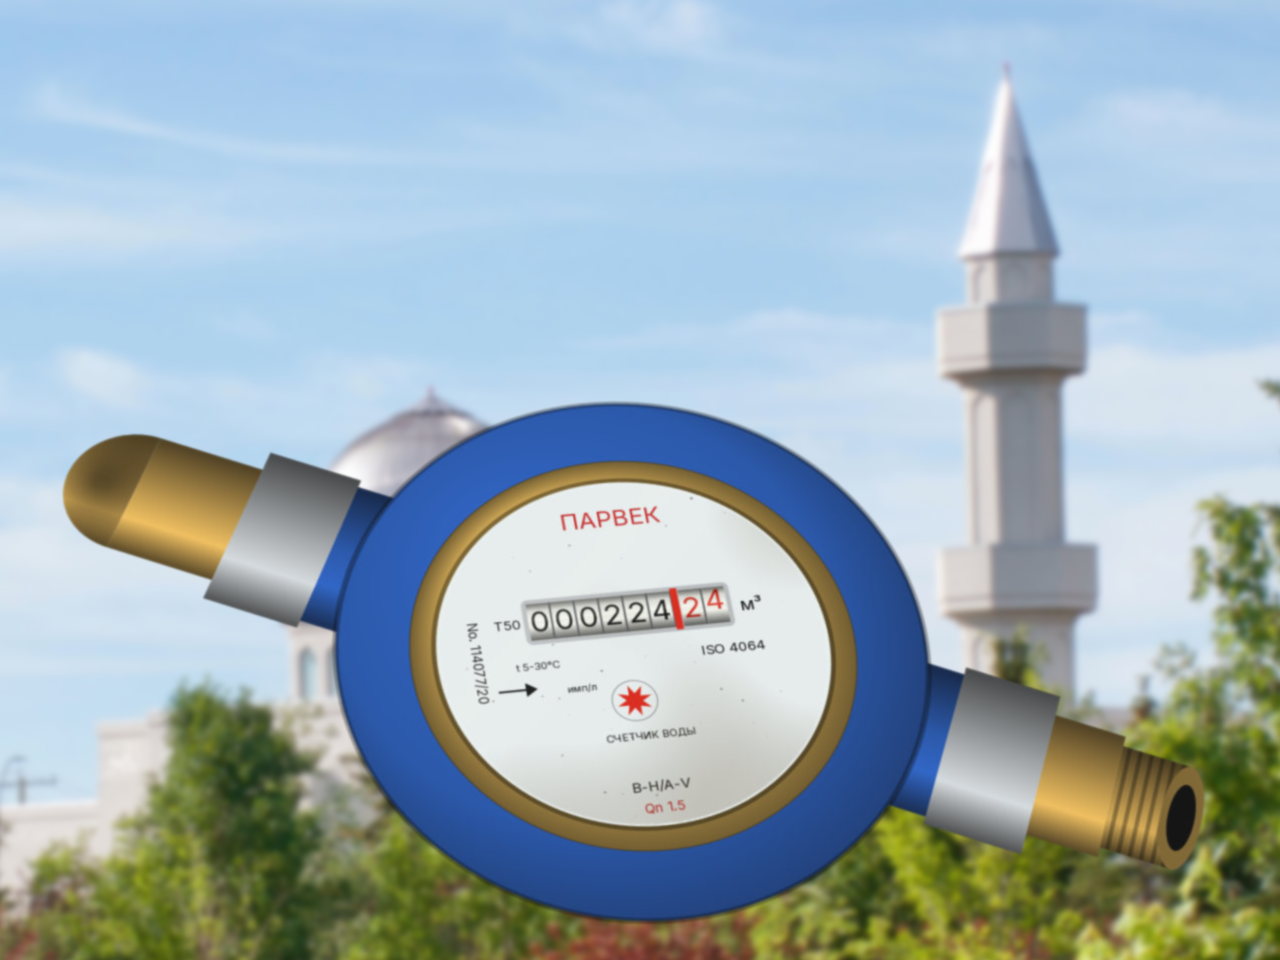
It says 224.24,m³
